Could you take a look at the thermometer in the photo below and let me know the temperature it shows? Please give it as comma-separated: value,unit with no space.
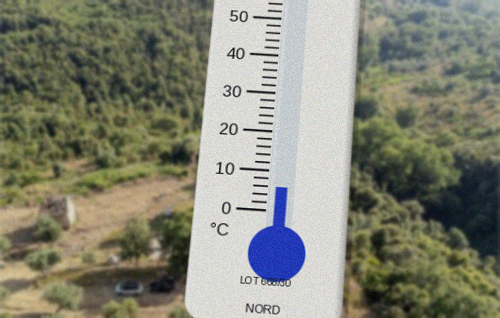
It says 6,°C
